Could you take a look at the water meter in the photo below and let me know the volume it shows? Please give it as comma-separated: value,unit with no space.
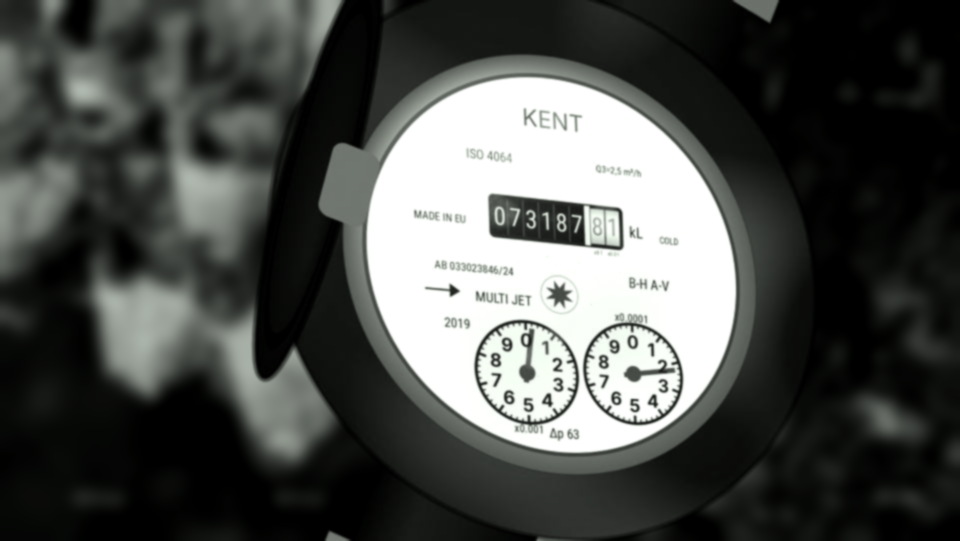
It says 73187.8102,kL
